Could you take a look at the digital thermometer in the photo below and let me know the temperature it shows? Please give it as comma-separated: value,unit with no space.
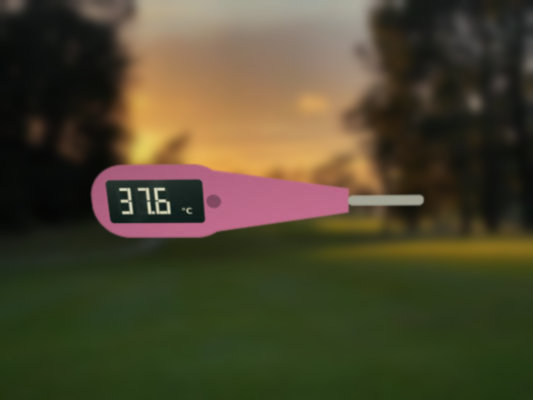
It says 37.6,°C
